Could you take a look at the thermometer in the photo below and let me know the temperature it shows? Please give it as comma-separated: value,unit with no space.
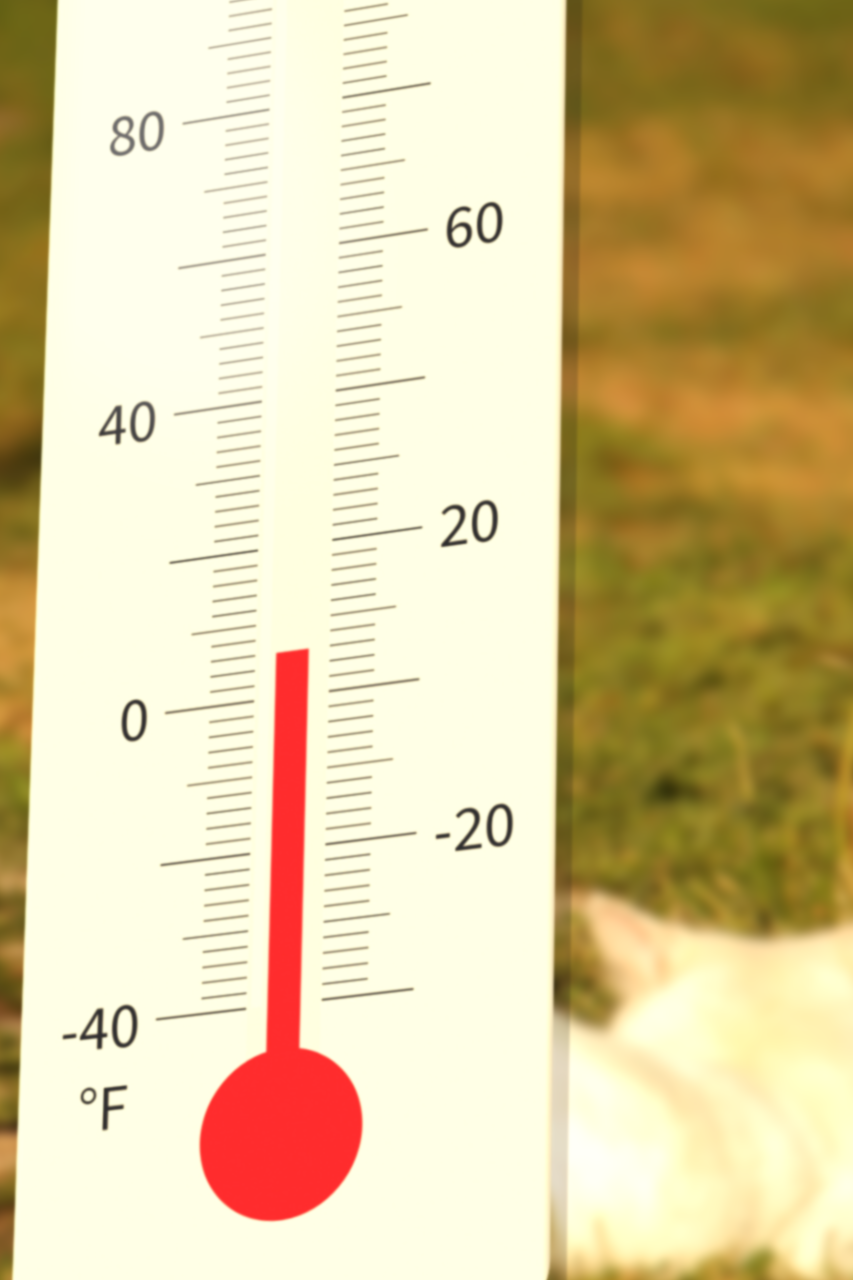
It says 6,°F
